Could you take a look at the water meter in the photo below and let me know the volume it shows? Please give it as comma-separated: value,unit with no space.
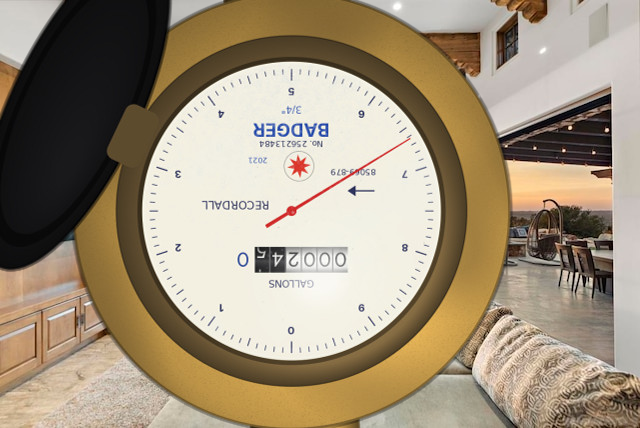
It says 2446.6,gal
